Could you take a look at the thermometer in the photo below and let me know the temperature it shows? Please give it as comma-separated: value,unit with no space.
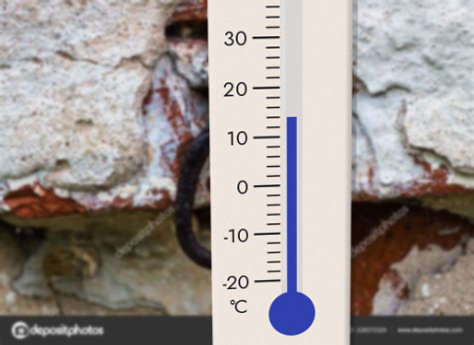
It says 14,°C
